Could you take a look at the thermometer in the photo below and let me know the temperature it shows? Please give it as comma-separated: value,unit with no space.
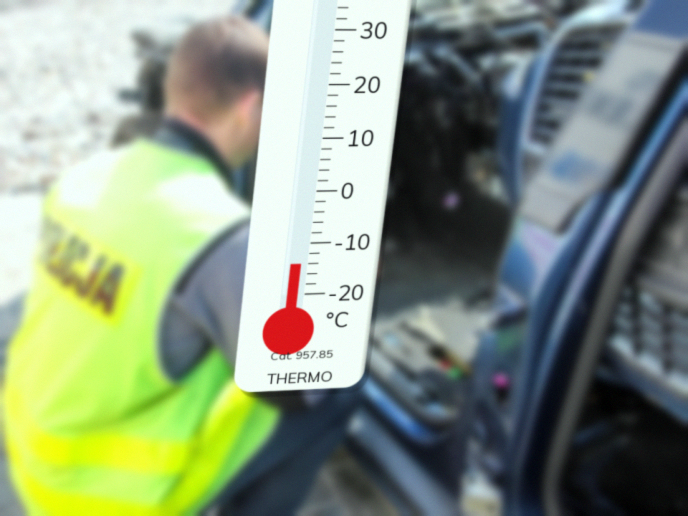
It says -14,°C
